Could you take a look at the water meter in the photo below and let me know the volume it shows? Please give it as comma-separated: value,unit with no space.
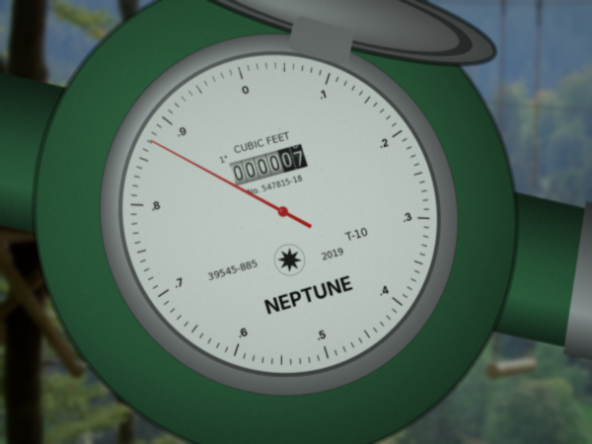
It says 6.87,ft³
